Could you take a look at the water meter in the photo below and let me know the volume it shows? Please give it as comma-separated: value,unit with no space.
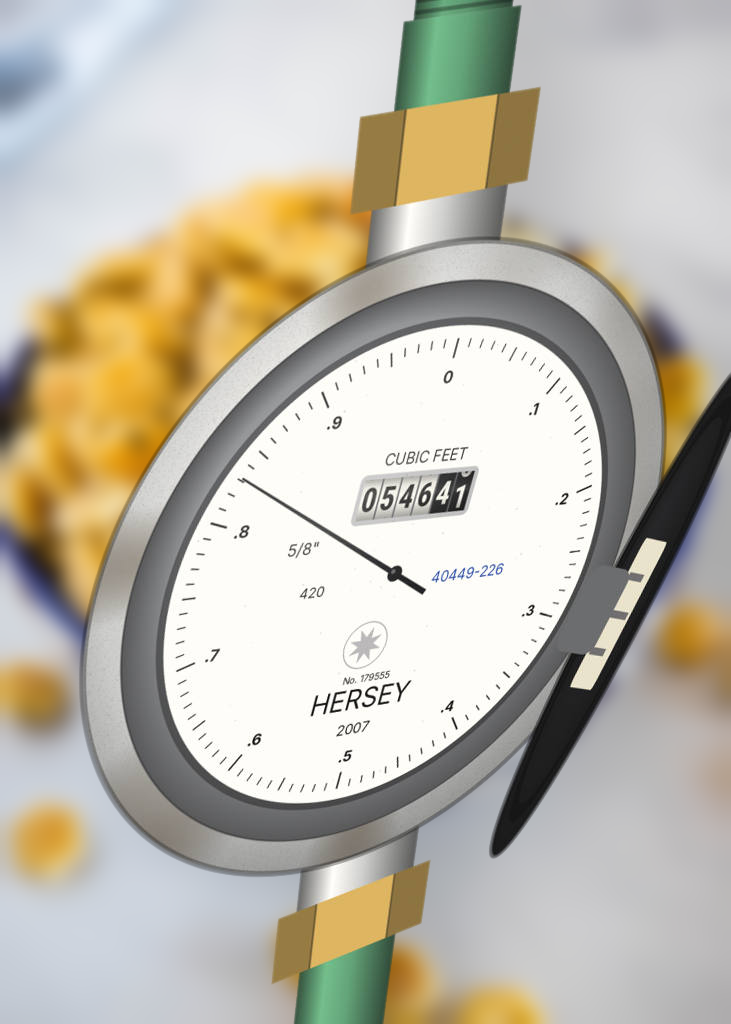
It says 54640.83,ft³
